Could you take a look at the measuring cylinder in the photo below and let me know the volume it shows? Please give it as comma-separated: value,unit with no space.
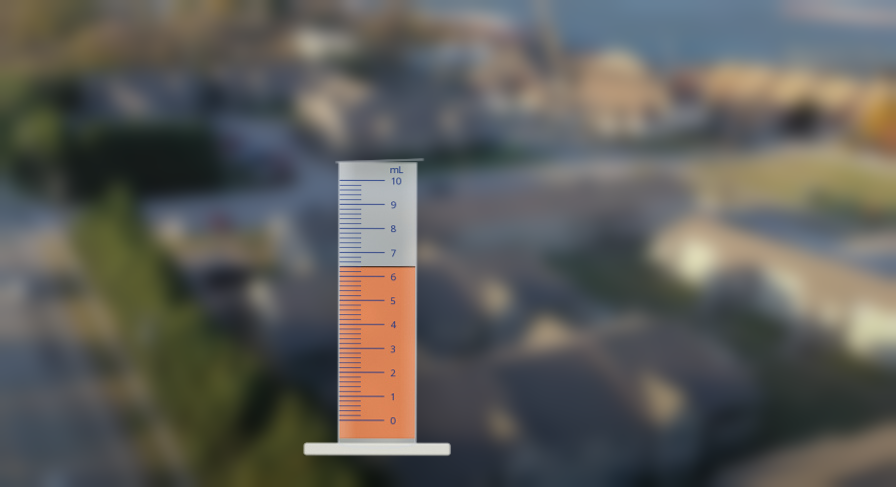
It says 6.4,mL
